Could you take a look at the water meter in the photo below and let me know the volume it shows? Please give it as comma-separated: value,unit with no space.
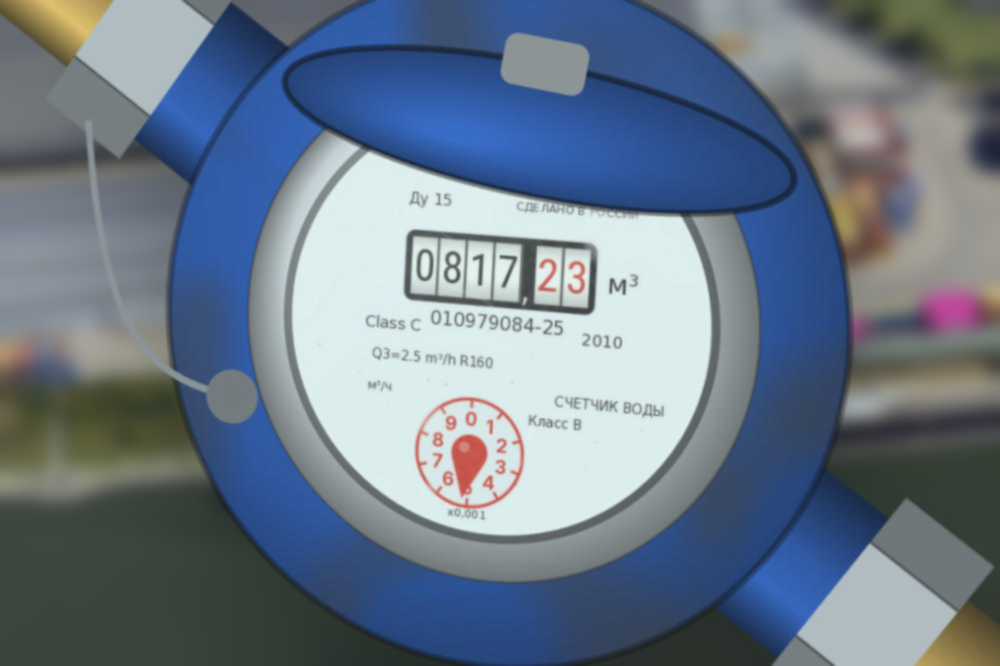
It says 817.235,m³
